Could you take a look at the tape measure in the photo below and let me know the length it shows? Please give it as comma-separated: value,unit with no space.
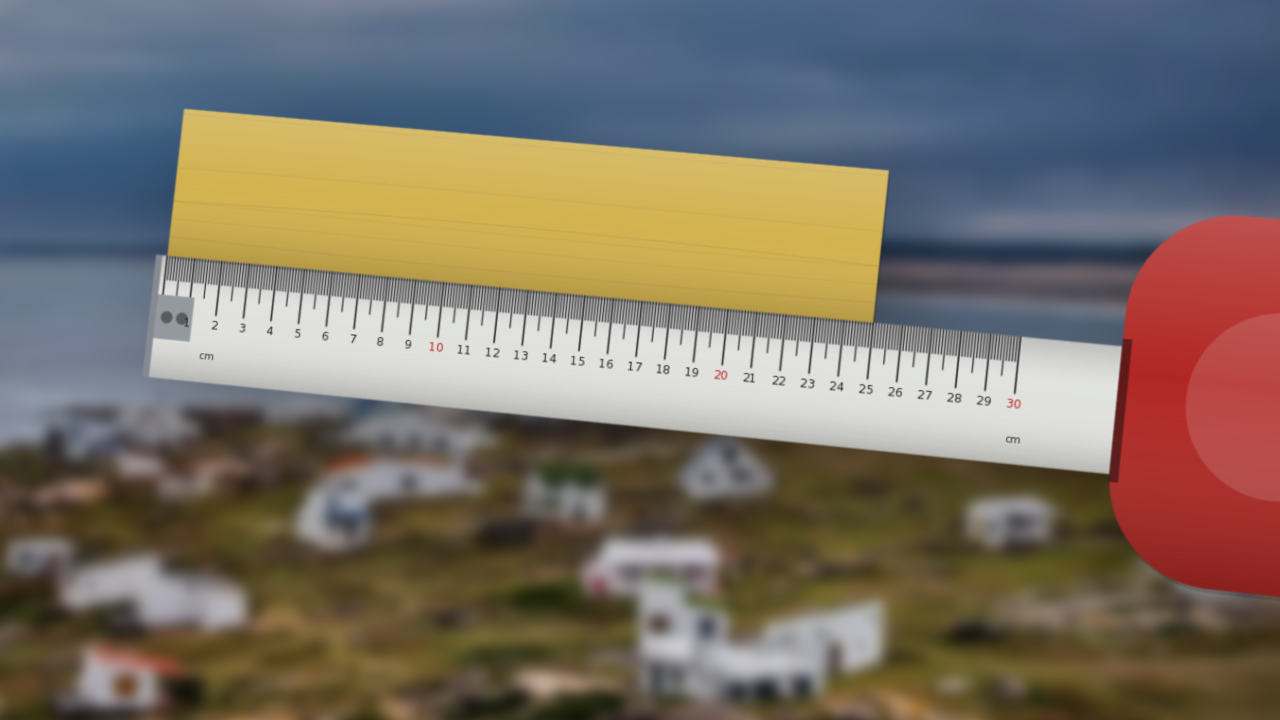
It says 25,cm
